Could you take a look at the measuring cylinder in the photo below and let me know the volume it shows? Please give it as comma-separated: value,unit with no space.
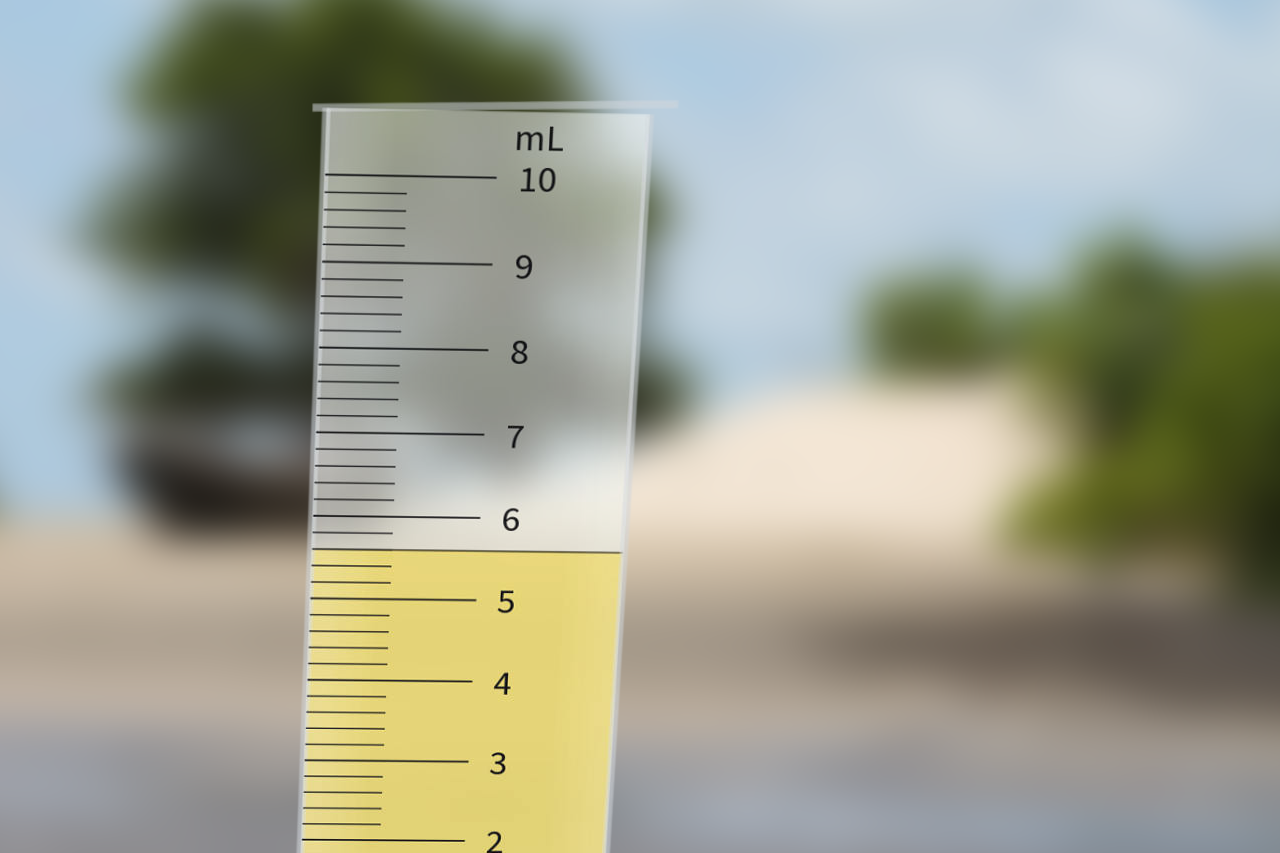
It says 5.6,mL
